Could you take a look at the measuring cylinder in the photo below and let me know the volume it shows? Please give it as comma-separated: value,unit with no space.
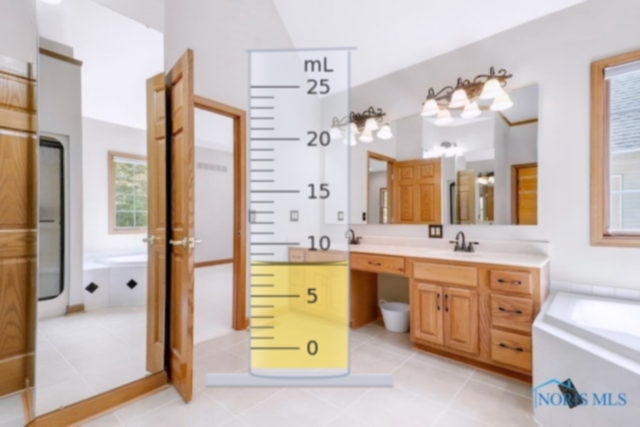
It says 8,mL
